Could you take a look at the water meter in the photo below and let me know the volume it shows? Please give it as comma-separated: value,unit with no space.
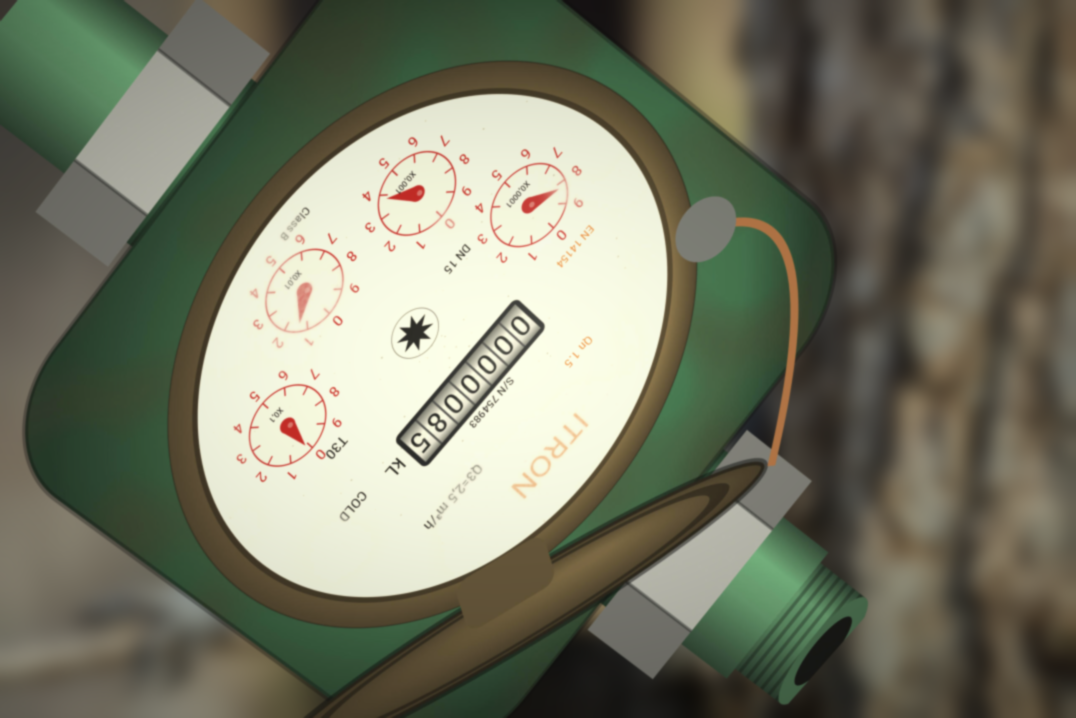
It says 85.0138,kL
